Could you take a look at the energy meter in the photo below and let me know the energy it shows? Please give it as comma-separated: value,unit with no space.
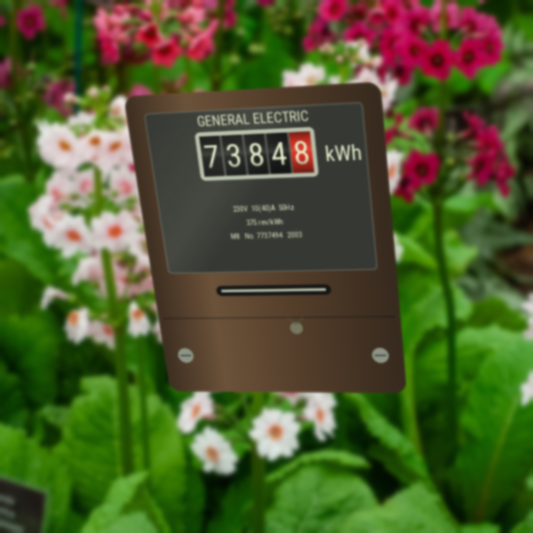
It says 7384.8,kWh
